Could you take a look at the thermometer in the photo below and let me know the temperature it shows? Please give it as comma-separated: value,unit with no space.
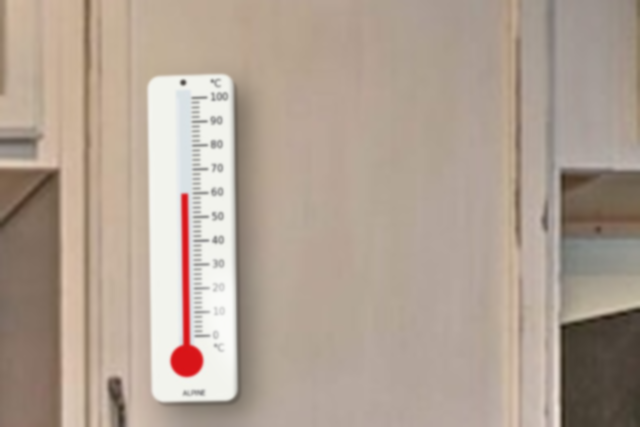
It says 60,°C
